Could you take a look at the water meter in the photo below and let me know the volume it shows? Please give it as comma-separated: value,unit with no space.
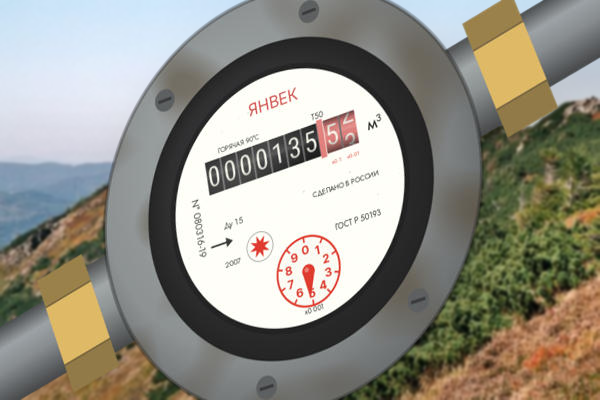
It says 135.525,m³
